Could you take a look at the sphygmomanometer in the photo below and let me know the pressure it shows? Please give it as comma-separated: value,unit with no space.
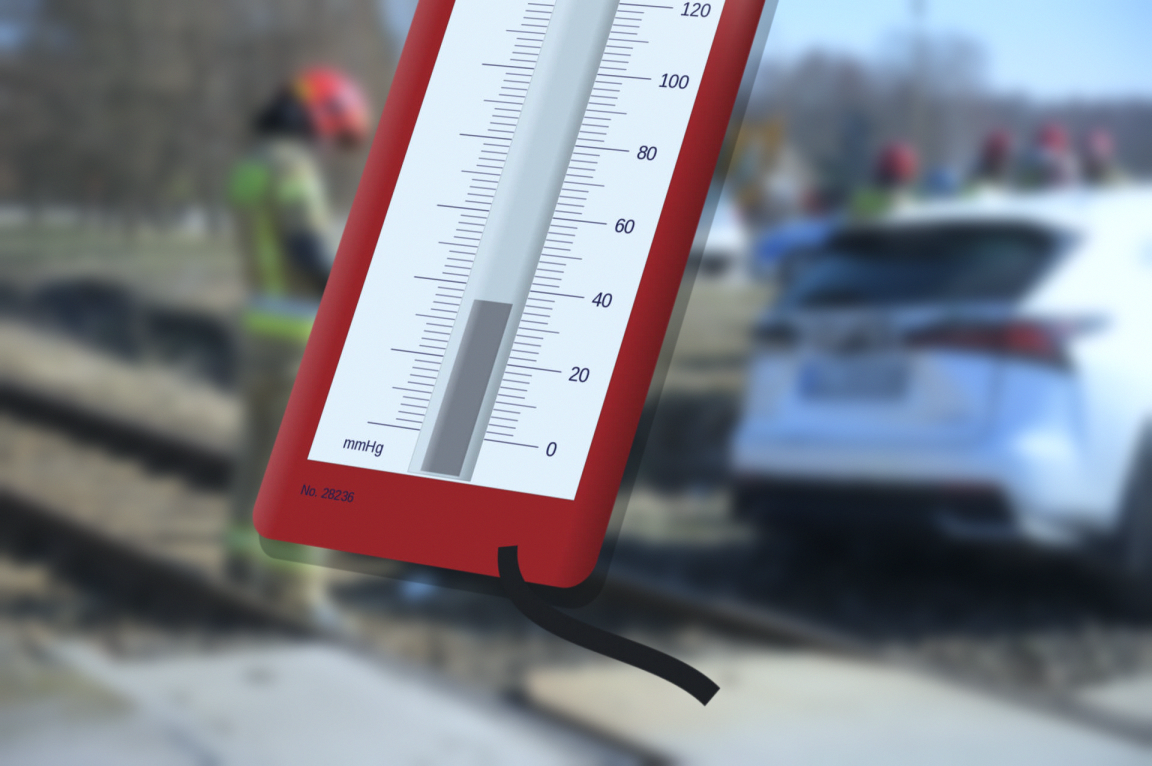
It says 36,mmHg
